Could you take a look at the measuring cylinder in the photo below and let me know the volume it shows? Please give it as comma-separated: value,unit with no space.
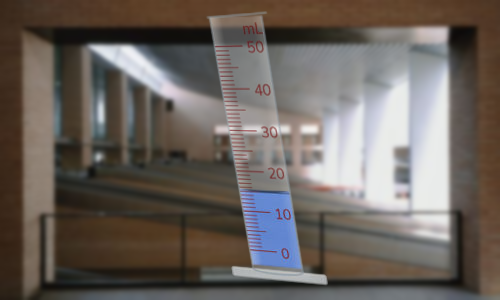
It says 15,mL
